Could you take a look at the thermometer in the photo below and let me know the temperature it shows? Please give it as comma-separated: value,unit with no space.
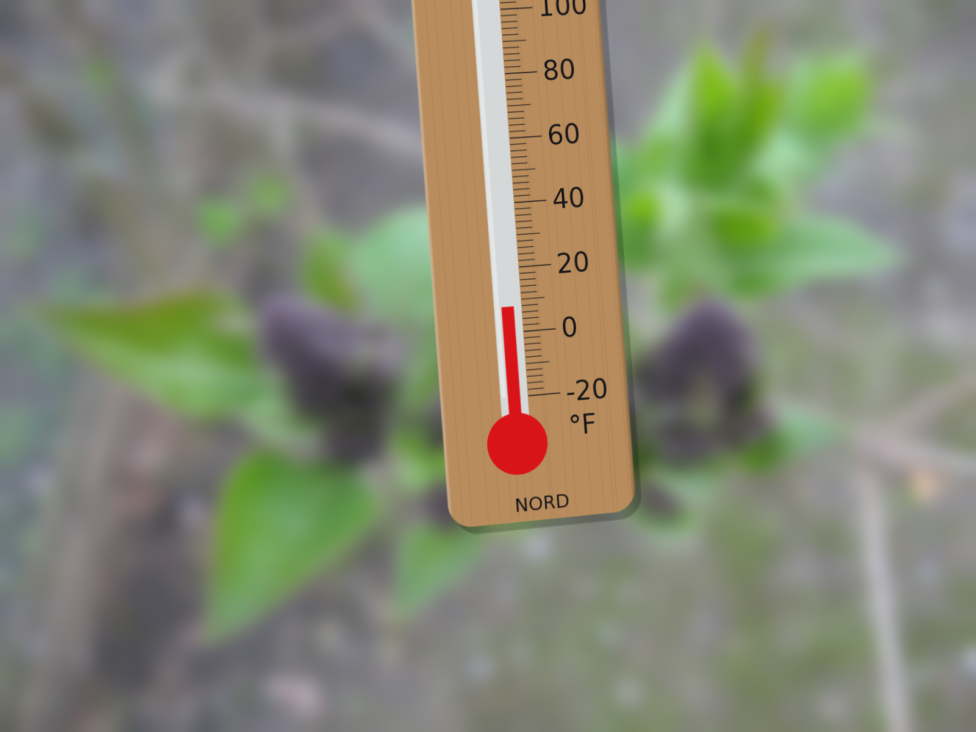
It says 8,°F
